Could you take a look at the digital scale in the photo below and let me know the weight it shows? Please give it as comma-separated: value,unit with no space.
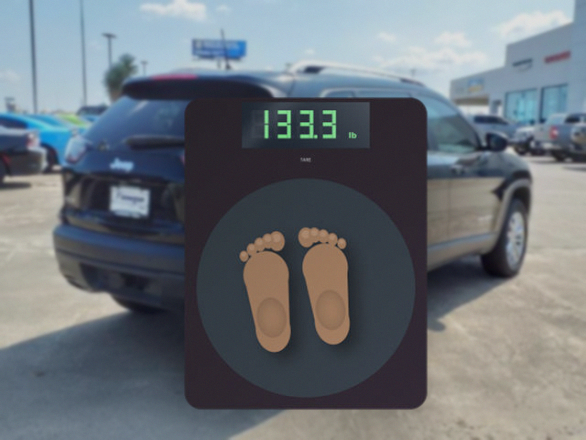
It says 133.3,lb
